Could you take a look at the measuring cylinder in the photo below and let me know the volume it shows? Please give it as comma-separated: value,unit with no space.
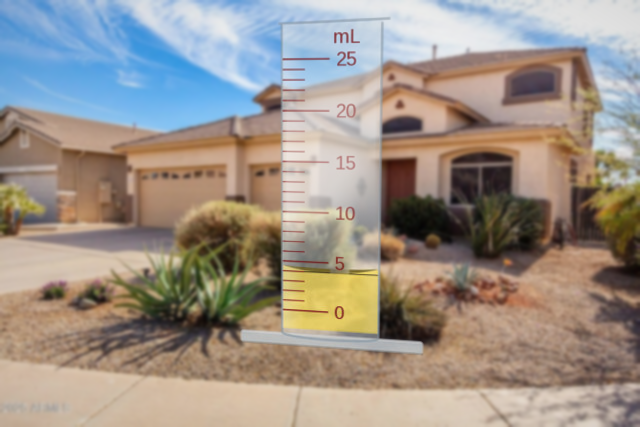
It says 4,mL
